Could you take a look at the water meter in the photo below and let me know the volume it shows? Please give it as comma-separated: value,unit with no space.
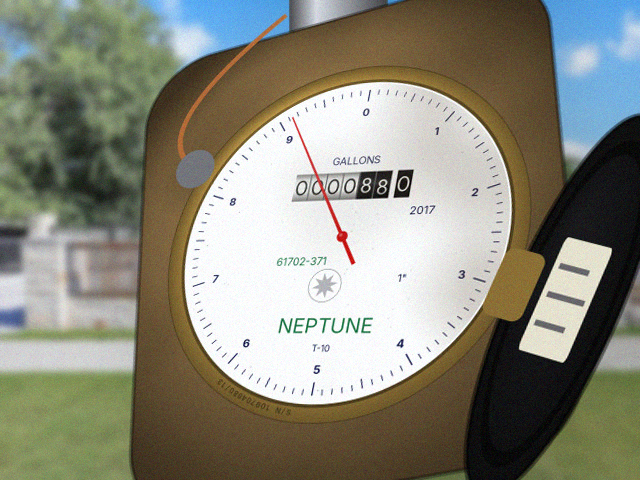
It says 879.1,gal
